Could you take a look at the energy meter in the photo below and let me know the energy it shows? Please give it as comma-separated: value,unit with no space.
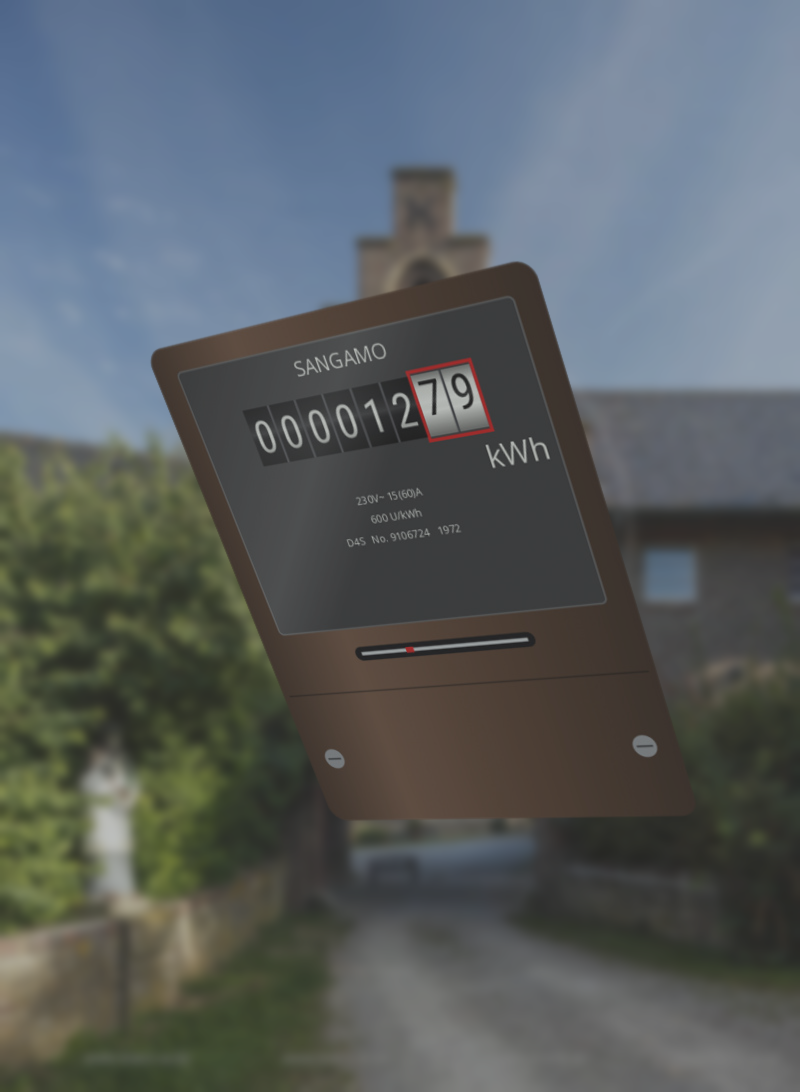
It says 12.79,kWh
